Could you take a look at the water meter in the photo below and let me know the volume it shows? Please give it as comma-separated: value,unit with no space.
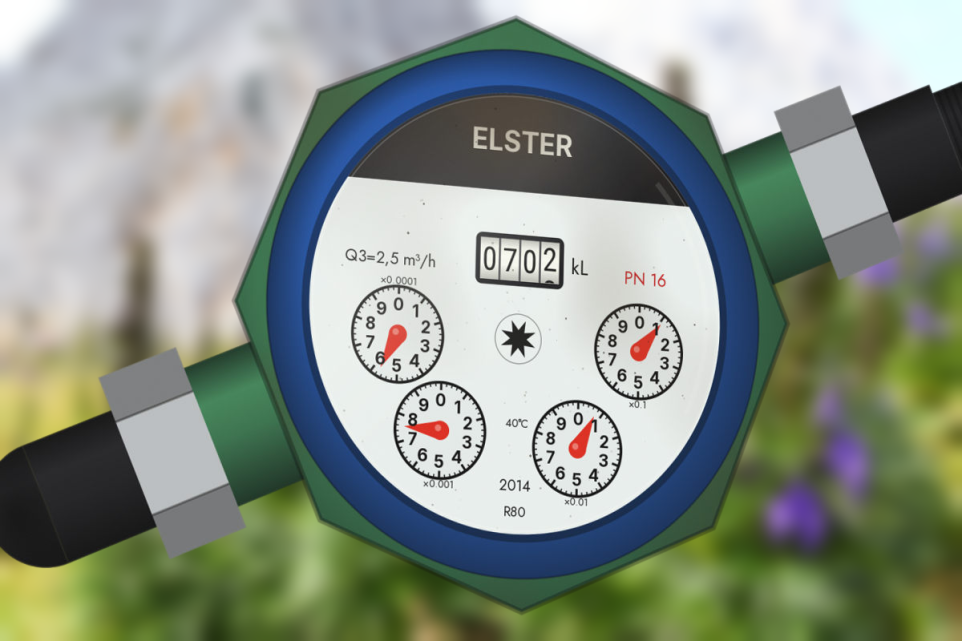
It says 702.1075,kL
